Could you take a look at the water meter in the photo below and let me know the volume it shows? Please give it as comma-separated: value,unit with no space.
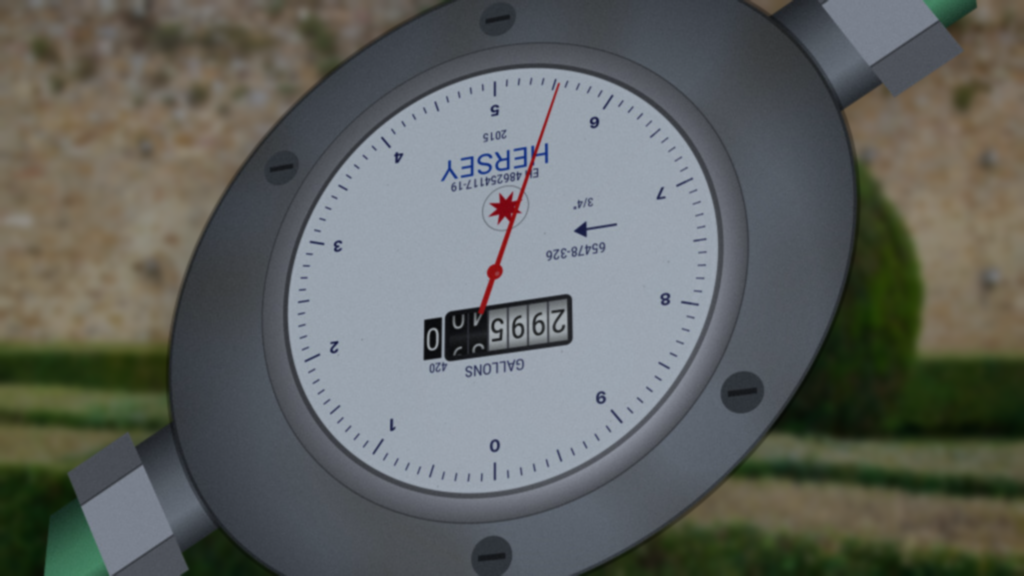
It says 2995395.5,gal
